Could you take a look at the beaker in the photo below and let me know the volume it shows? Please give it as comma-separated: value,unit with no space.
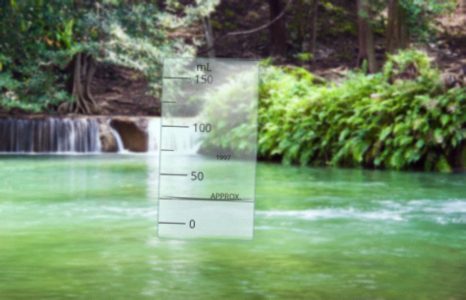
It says 25,mL
